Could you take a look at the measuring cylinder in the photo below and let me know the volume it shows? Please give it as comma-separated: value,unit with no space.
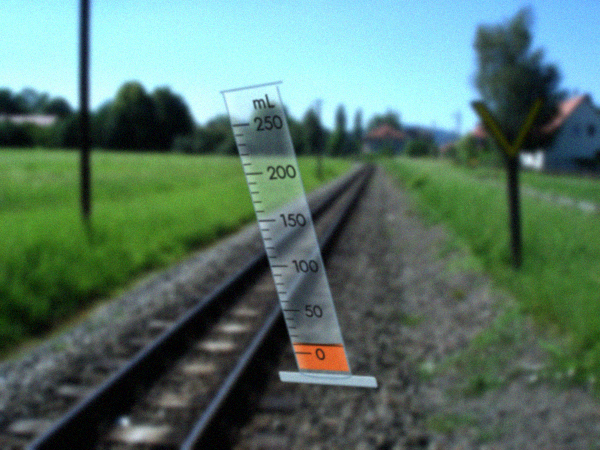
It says 10,mL
